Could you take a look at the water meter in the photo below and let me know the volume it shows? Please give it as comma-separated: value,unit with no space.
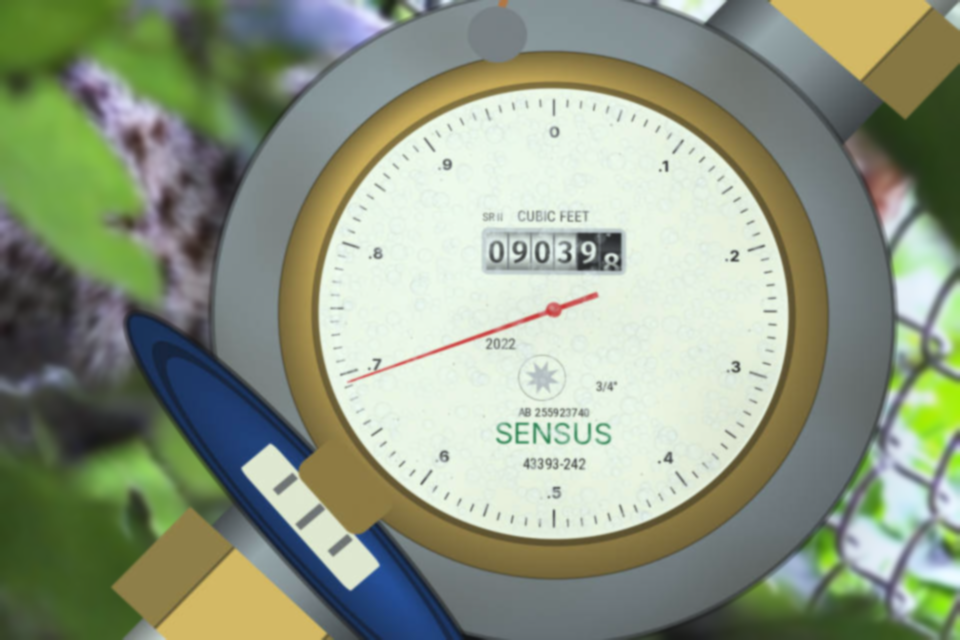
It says 90397.69,ft³
